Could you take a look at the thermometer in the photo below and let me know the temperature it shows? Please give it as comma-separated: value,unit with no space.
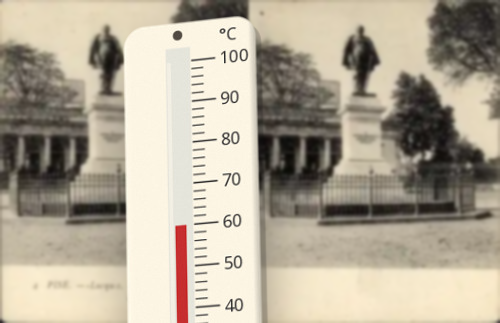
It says 60,°C
